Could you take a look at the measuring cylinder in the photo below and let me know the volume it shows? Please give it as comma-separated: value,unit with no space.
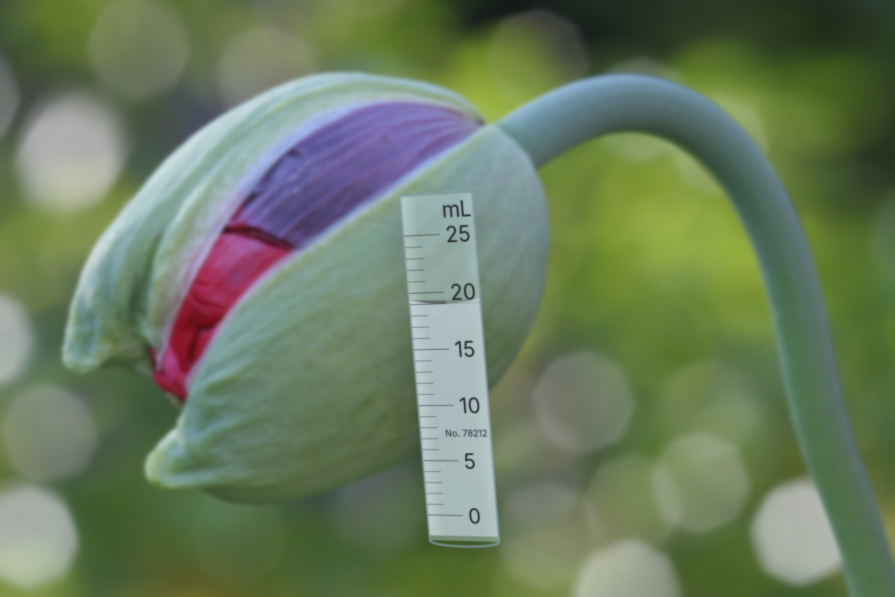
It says 19,mL
